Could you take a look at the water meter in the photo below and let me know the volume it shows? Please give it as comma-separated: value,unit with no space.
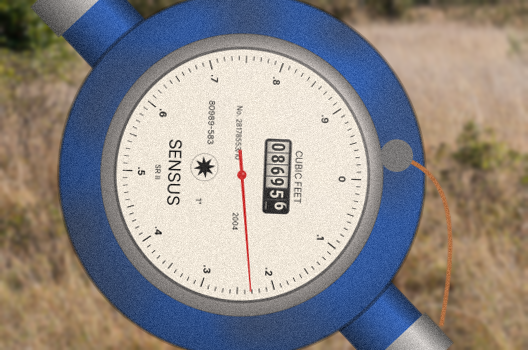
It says 86956.23,ft³
